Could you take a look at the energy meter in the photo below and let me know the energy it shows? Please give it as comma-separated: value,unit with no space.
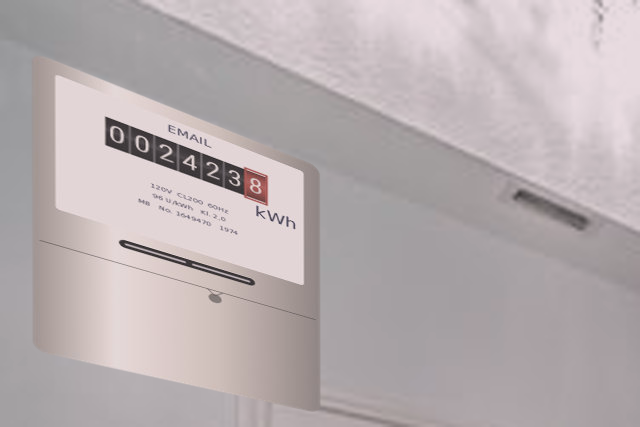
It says 2423.8,kWh
